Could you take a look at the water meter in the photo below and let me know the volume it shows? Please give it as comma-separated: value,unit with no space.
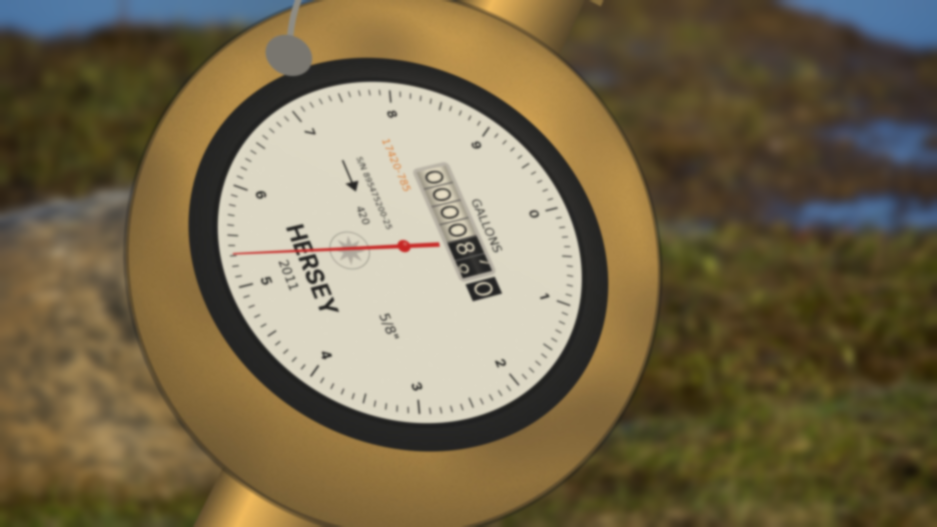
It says 875.3,gal
